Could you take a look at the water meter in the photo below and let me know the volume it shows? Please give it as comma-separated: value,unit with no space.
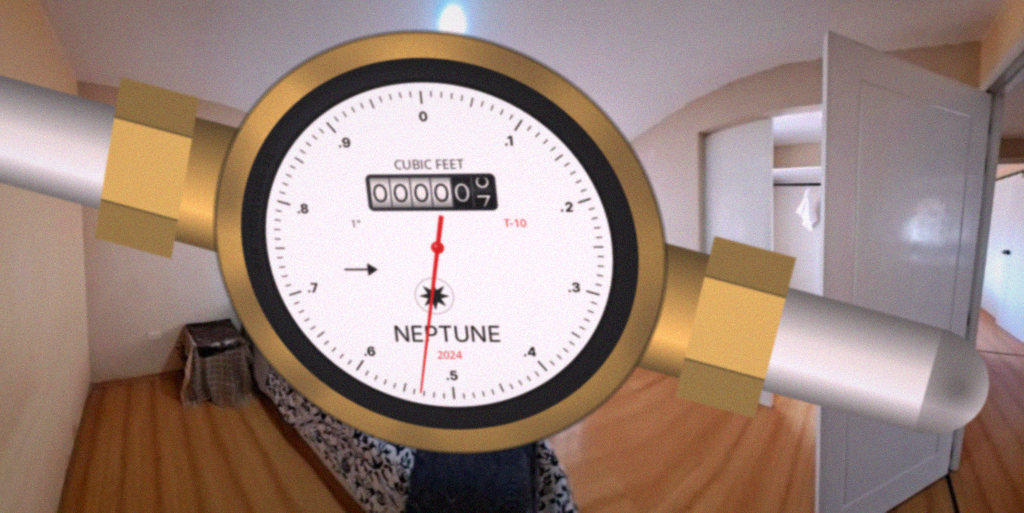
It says 6.53,ft³
